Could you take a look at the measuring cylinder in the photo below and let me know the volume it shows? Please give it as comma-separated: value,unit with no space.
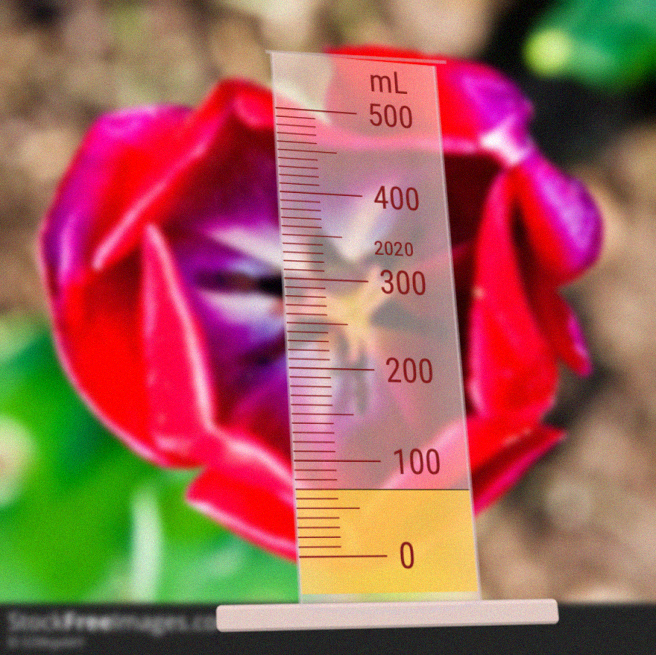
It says 70,mL
